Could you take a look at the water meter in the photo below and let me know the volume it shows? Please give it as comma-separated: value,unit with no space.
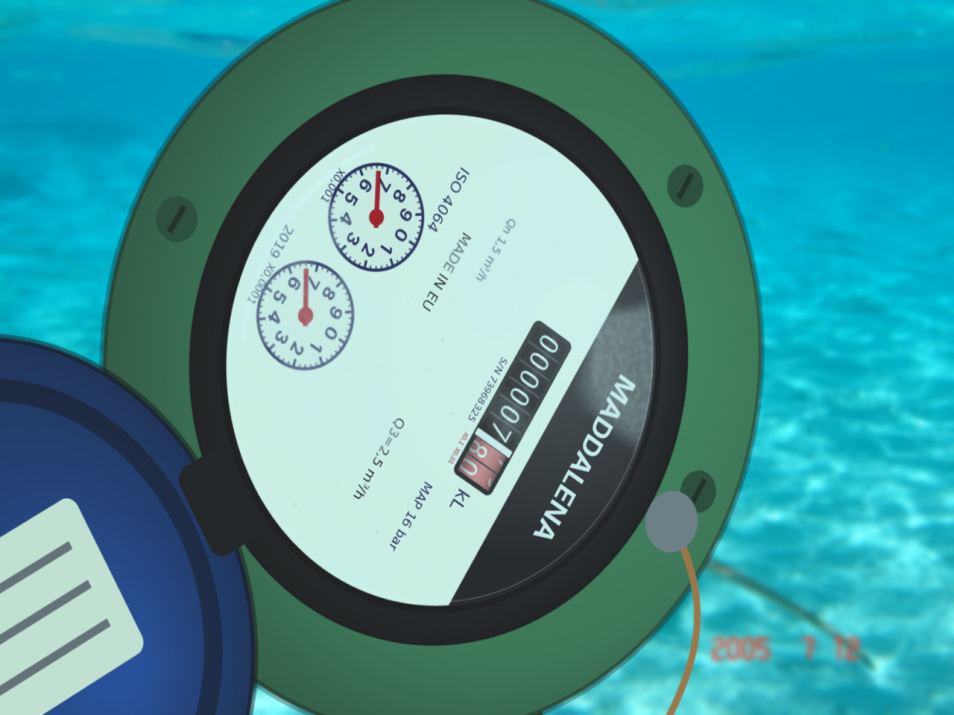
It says 7.7966,kL
